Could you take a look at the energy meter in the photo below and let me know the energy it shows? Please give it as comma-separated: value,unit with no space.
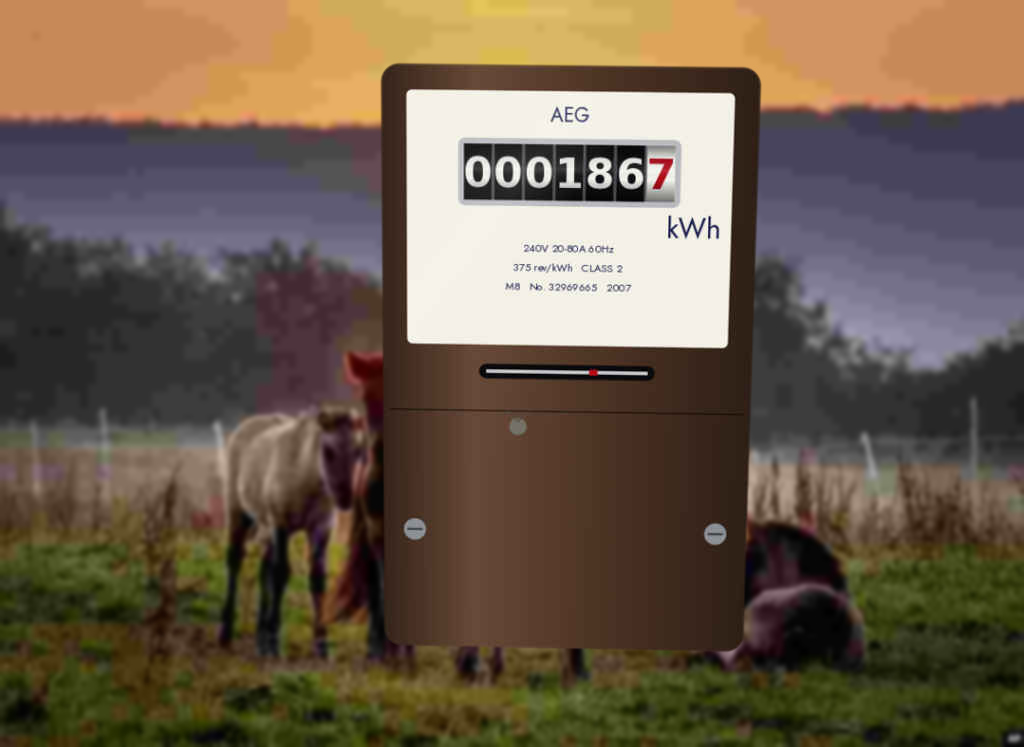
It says 186.7,kWh
